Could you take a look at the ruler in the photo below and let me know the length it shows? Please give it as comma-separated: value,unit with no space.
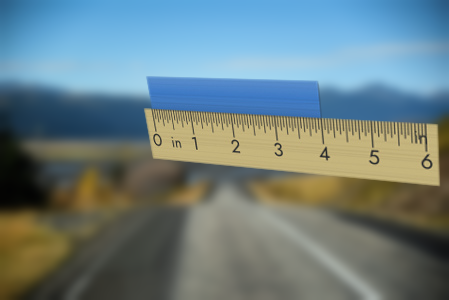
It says 4,in
